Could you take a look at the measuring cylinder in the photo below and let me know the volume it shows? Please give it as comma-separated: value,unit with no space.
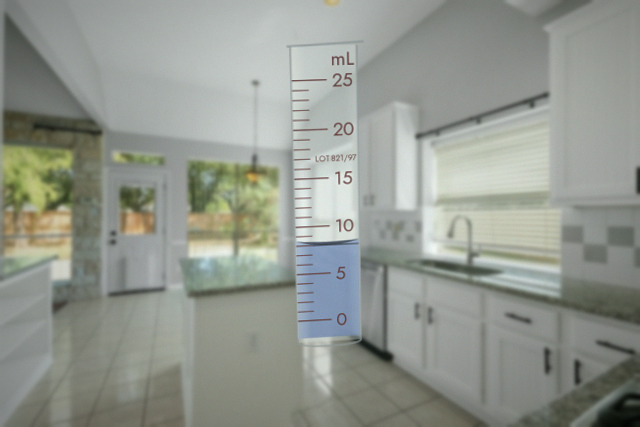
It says 8,mL
